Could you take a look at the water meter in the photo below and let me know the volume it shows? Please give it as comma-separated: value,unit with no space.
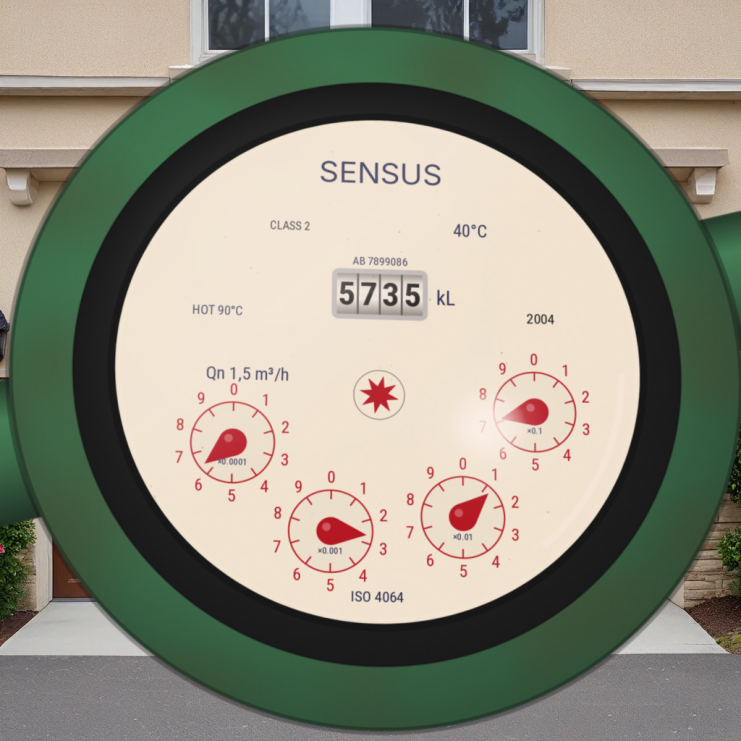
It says 5735.7126,kL
